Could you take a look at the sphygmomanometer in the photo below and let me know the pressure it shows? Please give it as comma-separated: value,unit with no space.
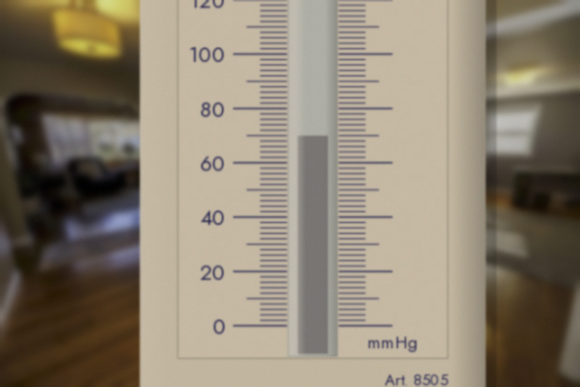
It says 70,mmHg
